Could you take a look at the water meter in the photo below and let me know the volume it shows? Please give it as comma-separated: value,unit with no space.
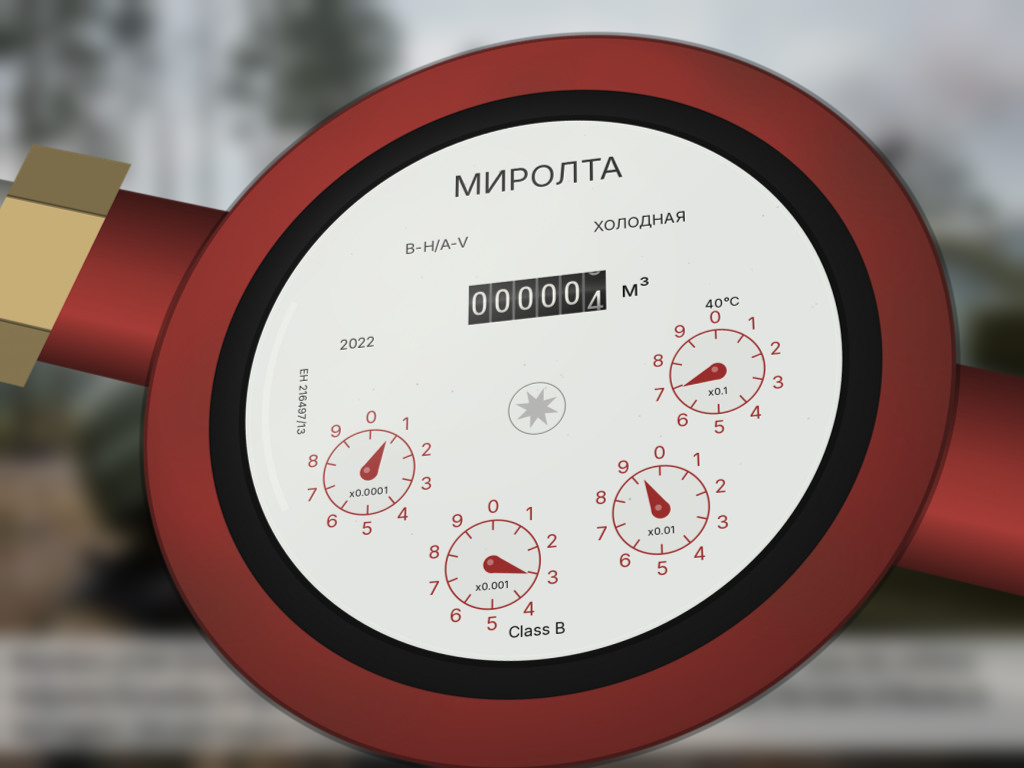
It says 3.6930,m³
